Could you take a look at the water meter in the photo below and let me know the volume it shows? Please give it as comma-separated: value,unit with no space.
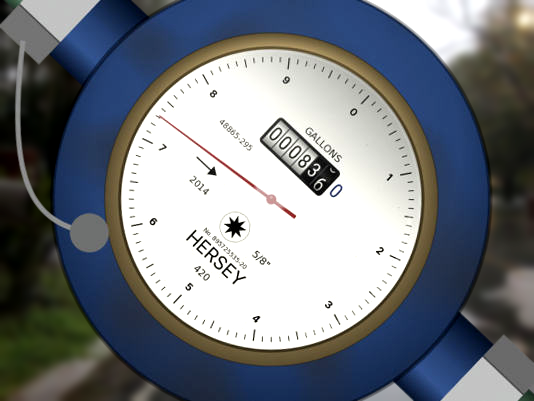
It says 8357.3,gal
